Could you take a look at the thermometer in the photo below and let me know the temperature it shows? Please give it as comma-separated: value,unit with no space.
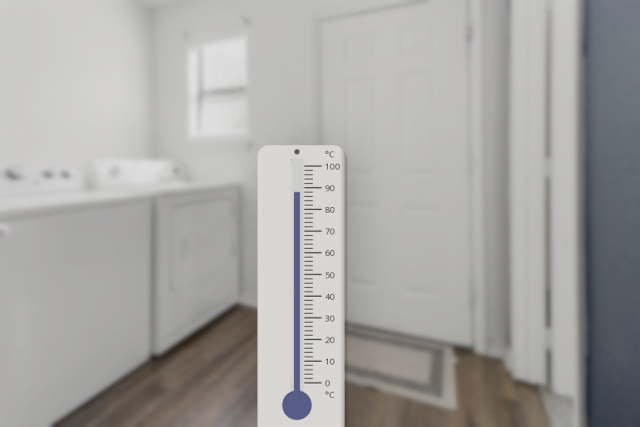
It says 88,°C
